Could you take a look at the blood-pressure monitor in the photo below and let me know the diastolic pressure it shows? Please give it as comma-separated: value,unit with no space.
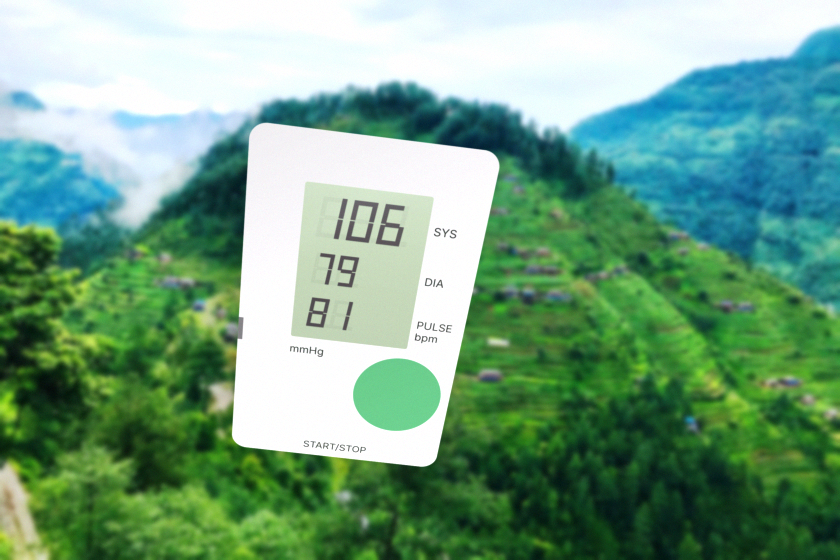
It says 79,mmHg
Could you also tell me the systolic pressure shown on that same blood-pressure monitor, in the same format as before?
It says 106,mmHg
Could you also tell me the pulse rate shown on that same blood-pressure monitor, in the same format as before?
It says 81,bpm
